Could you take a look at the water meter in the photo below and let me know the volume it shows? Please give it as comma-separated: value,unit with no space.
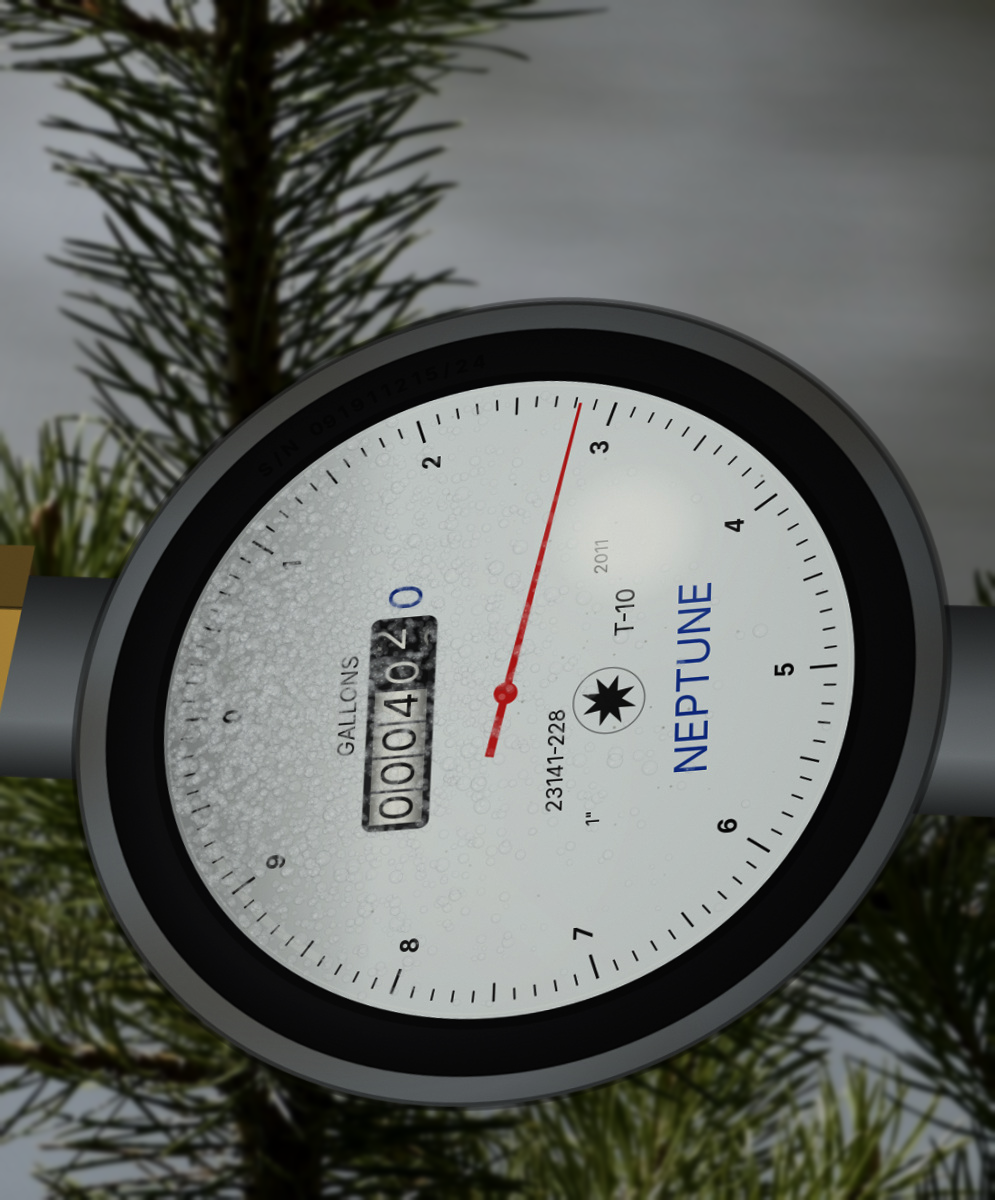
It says 4022.8,gal
